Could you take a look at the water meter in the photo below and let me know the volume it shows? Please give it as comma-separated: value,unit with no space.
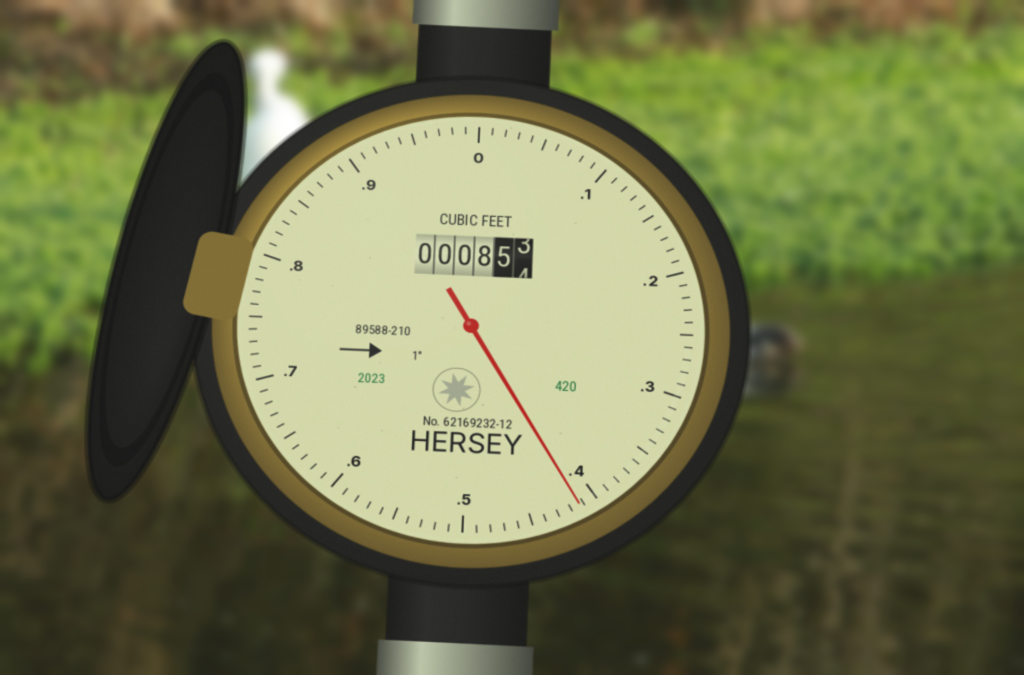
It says 853.41,ft³
